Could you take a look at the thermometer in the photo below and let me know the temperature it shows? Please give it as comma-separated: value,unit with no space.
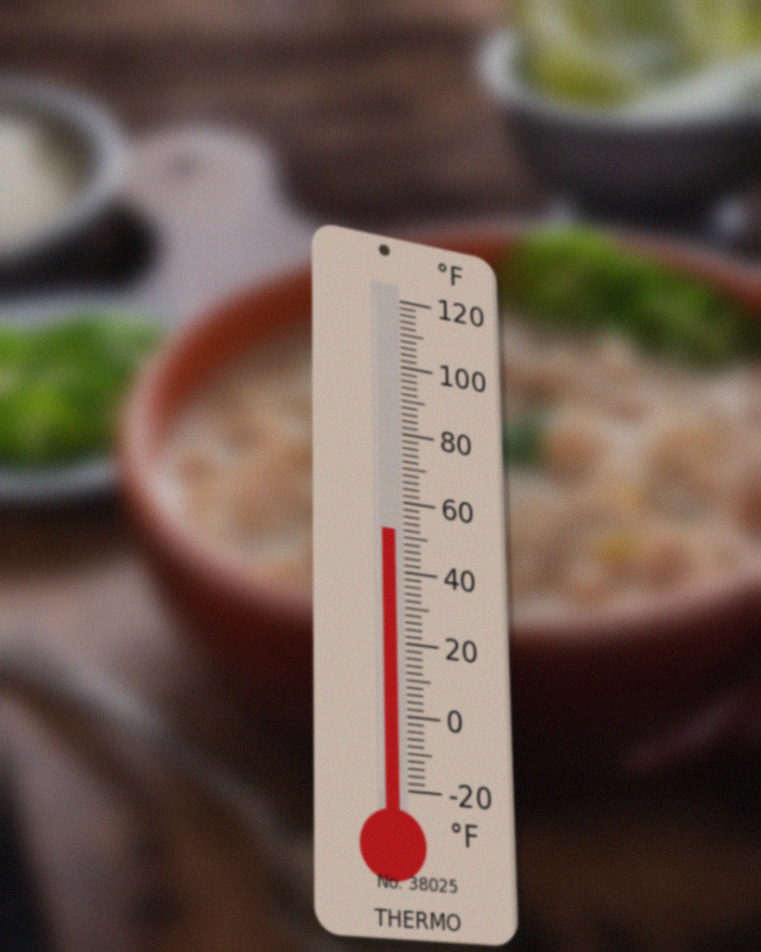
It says 52,°F
